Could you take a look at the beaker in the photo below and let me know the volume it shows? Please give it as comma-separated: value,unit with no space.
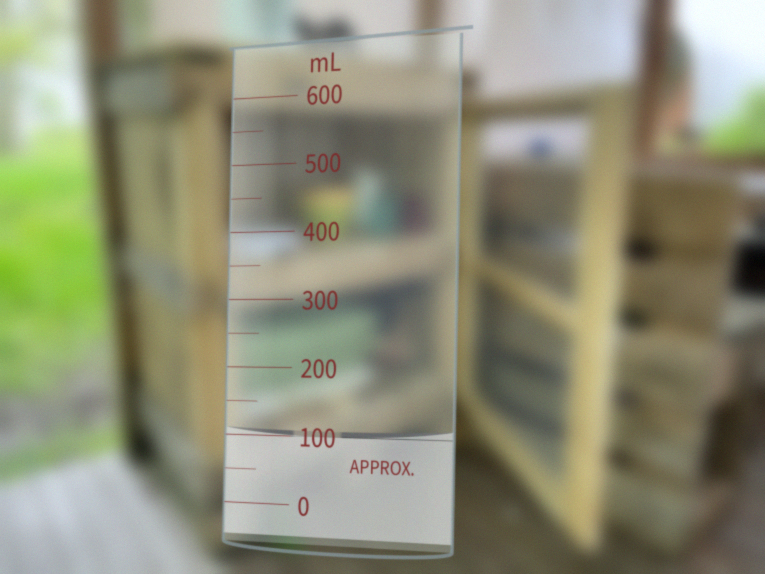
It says 100,mL
